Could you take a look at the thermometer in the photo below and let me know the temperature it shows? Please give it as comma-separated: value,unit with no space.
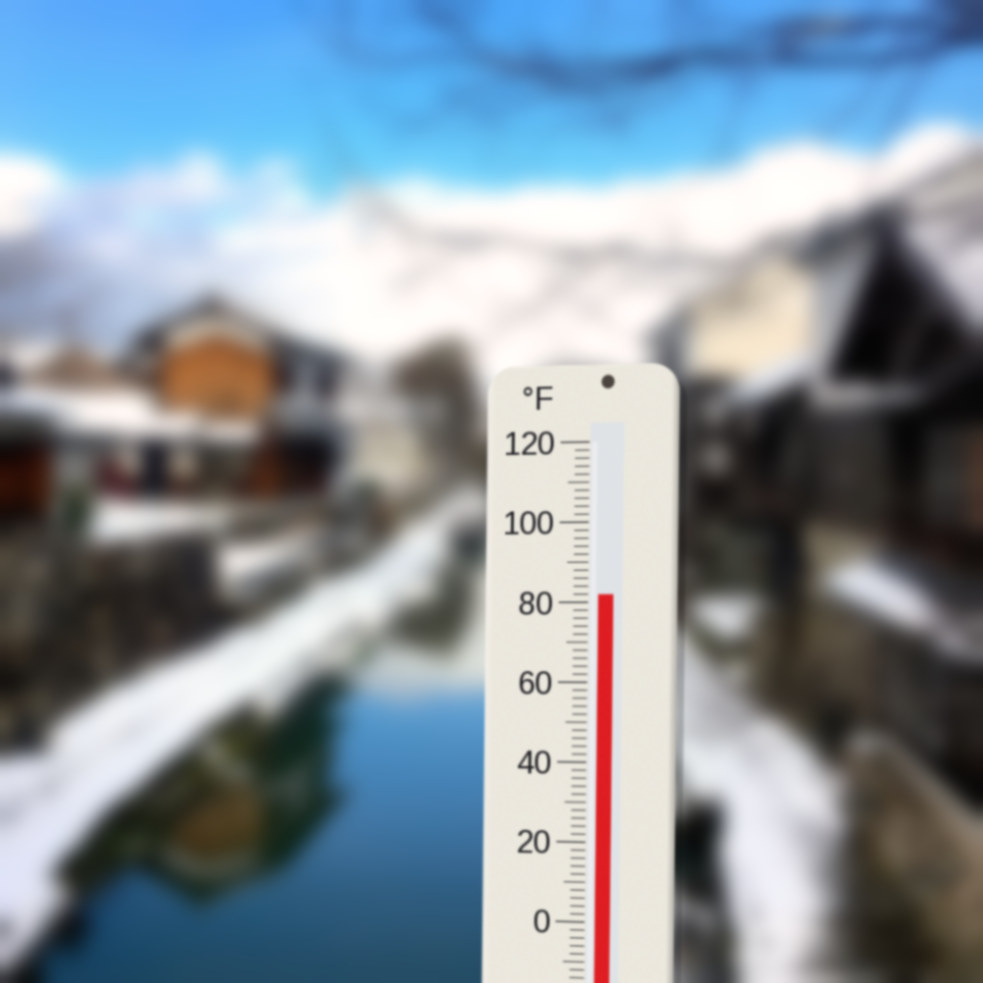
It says 82,°F
